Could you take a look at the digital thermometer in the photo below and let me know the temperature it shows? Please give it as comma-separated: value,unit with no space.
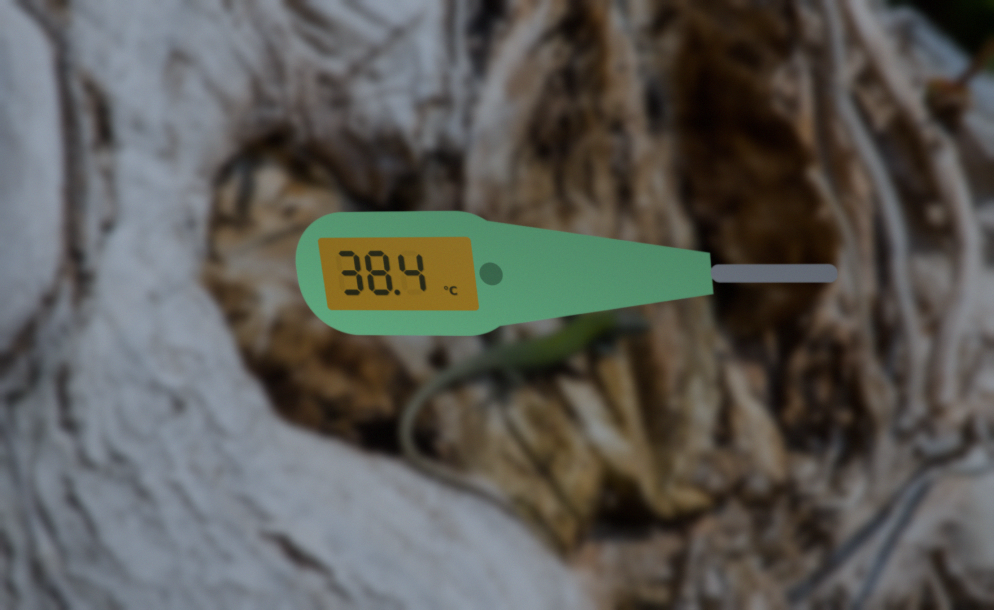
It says 38.4,°C
